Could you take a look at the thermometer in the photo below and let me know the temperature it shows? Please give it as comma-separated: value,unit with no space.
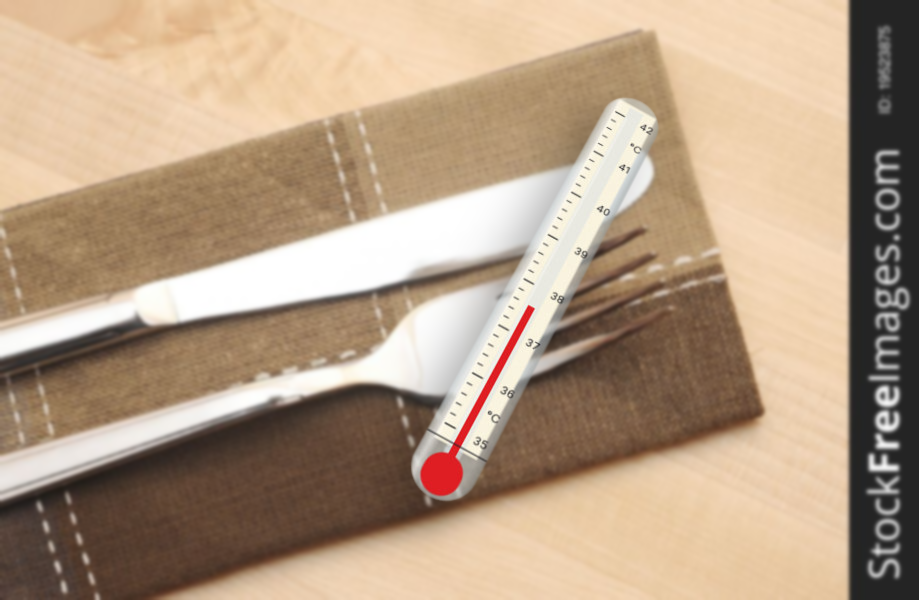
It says 37.6,°C
